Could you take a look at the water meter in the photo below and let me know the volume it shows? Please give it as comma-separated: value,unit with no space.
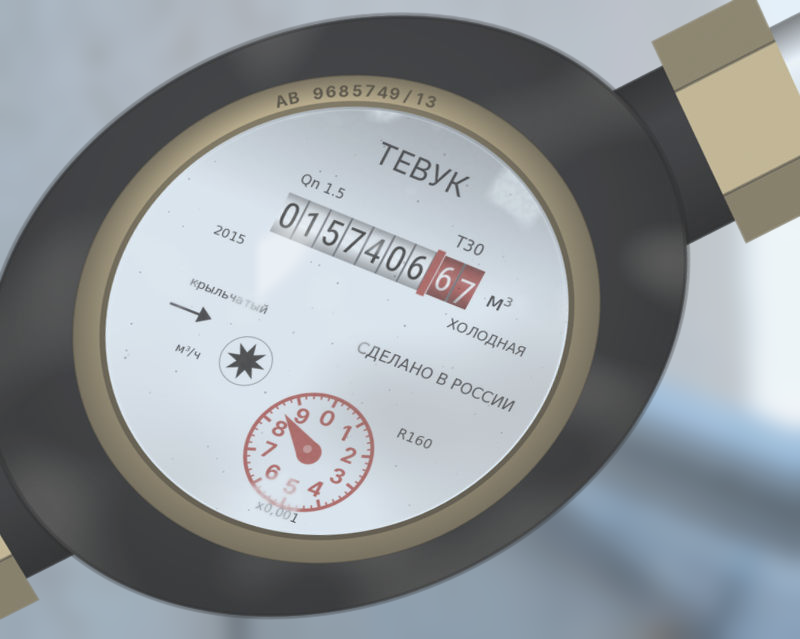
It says 157406.668,m³
